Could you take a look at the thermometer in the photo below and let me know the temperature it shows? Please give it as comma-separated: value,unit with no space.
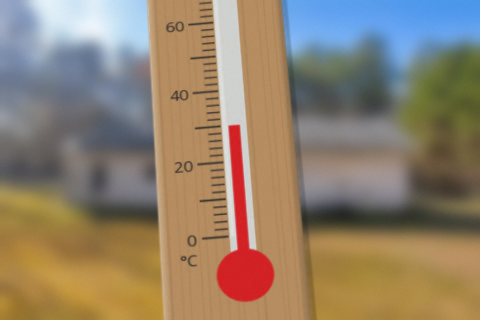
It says 30,°C
